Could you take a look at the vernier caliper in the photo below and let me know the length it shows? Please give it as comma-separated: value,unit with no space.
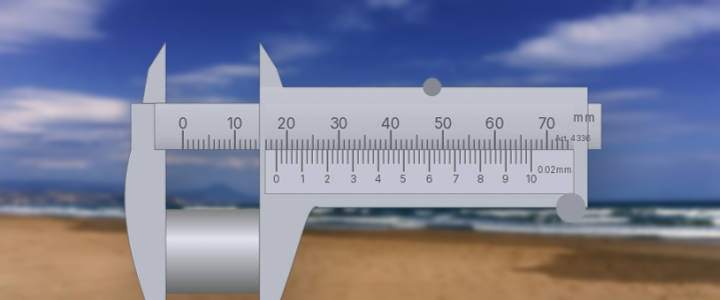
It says 18.0,mm
